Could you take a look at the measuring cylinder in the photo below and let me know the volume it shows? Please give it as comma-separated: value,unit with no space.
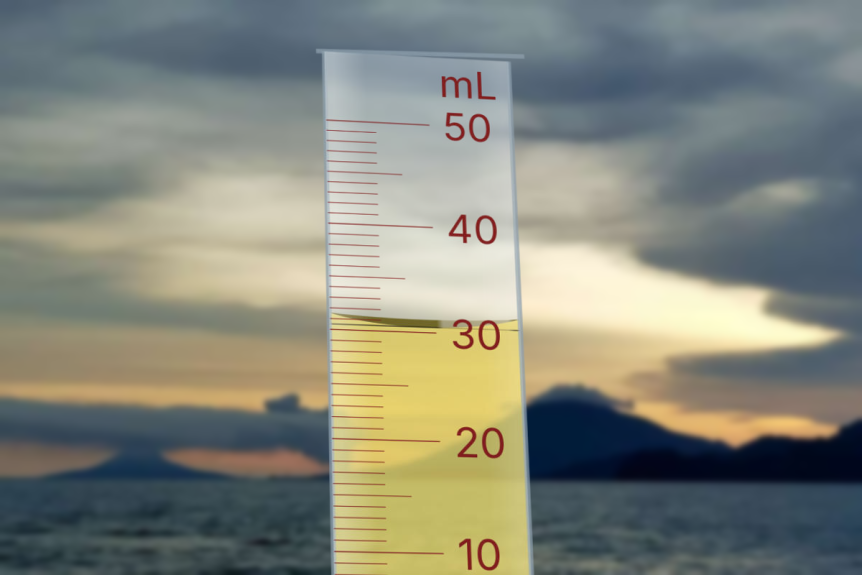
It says 30.5,mL
